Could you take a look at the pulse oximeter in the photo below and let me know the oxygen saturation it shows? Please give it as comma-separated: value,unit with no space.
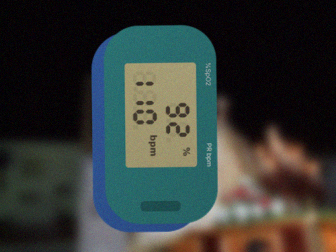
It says 92,%
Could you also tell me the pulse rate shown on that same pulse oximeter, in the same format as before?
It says 110,bpm
